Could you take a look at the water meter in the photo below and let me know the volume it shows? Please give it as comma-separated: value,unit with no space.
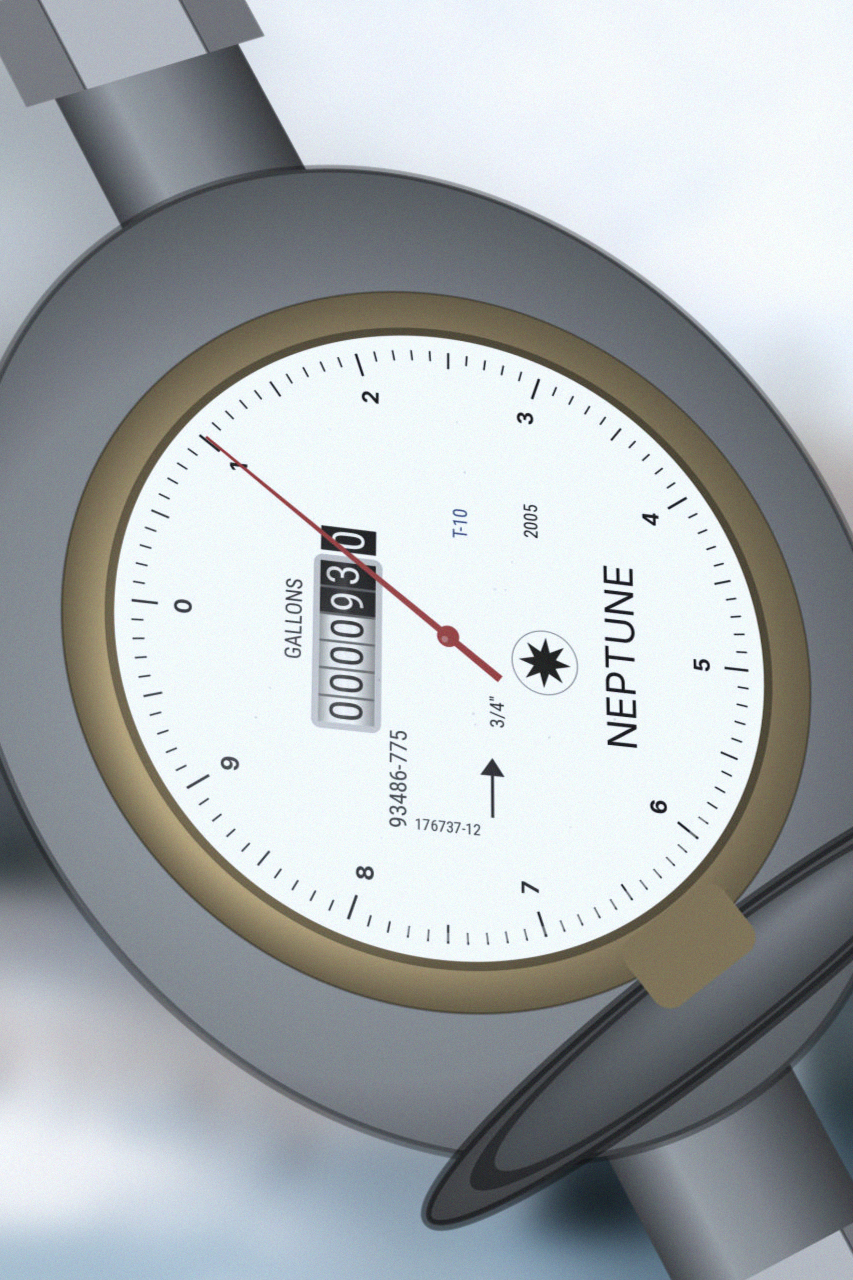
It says 931.0,gal
